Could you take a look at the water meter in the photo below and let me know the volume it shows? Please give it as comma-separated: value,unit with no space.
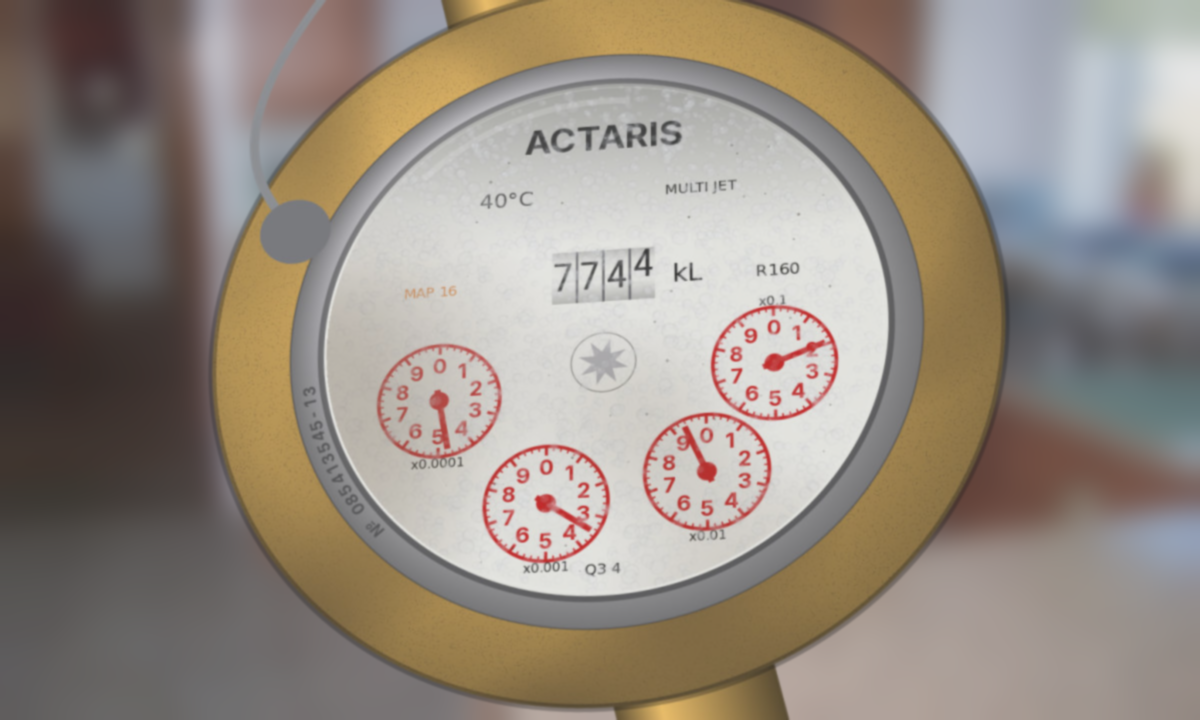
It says 7744.1934,kL
